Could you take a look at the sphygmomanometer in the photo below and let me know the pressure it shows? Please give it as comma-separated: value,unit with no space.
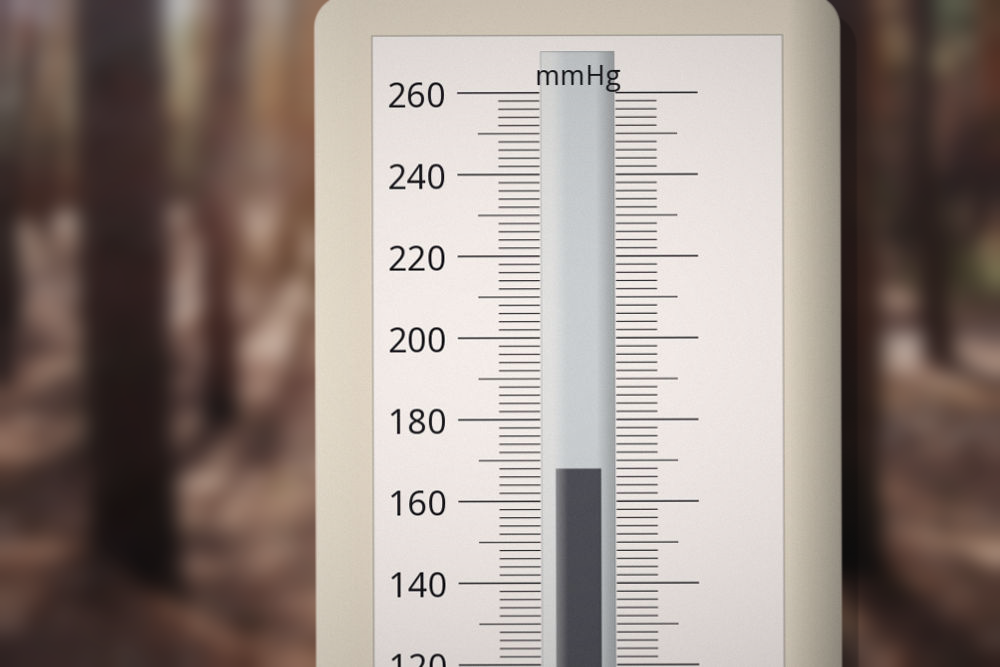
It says 168,mmHg
